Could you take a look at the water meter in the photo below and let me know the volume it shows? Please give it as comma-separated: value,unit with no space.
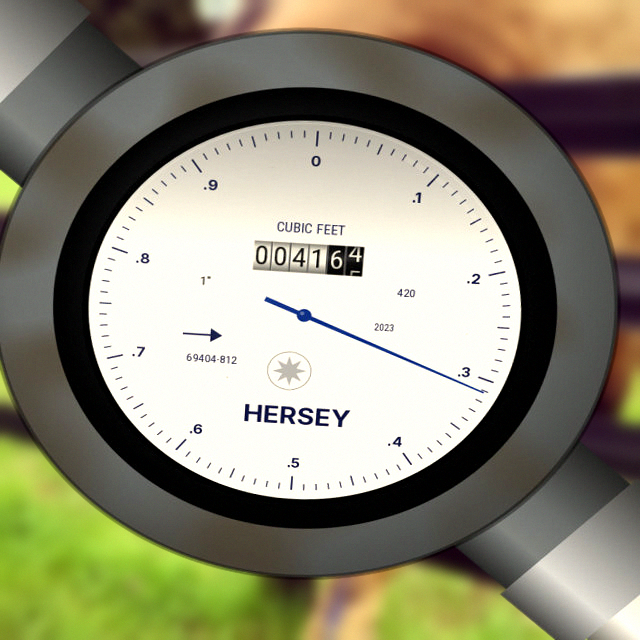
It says 4164.31,ft³
